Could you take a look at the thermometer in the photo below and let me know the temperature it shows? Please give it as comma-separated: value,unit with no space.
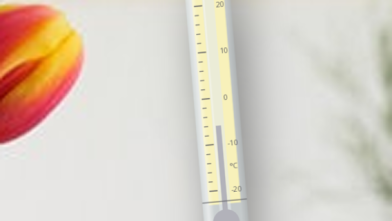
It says -6,°C
